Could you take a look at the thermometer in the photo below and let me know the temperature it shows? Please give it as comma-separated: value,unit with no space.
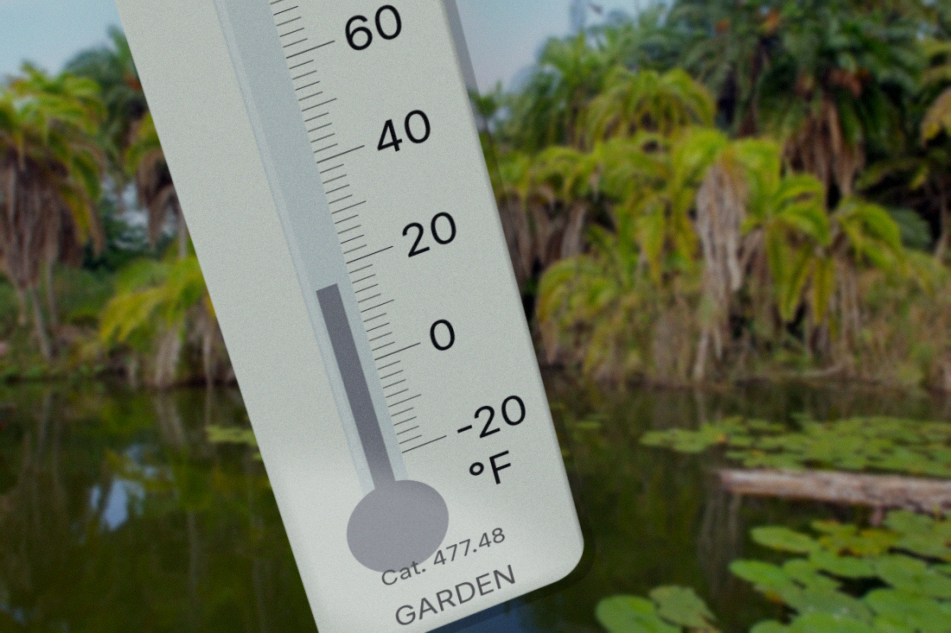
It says 17,°F
